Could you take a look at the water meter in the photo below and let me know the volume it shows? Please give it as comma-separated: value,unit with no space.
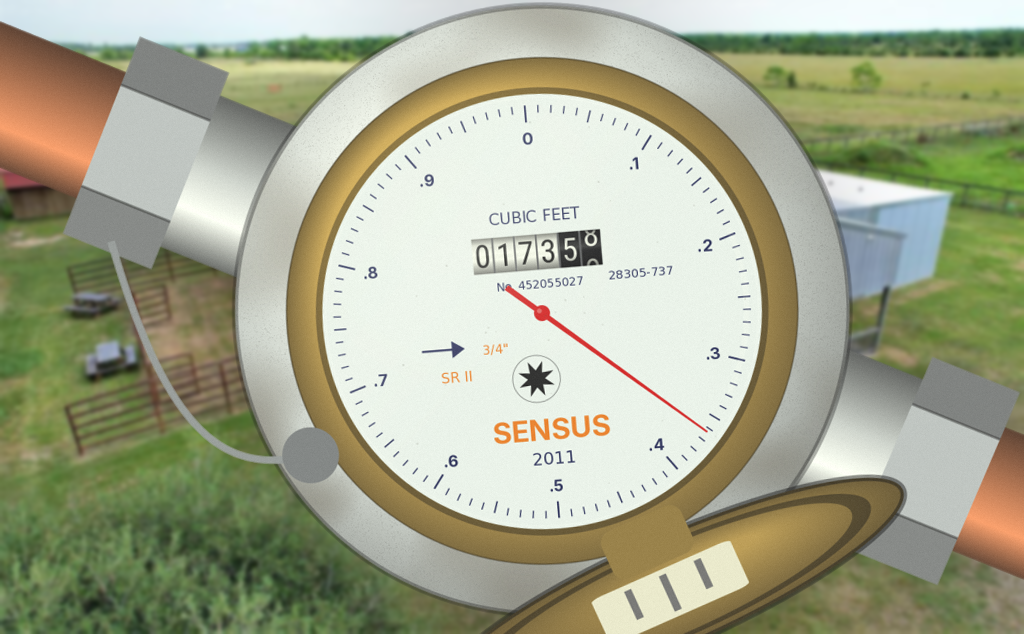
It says 17358.36,ft³
